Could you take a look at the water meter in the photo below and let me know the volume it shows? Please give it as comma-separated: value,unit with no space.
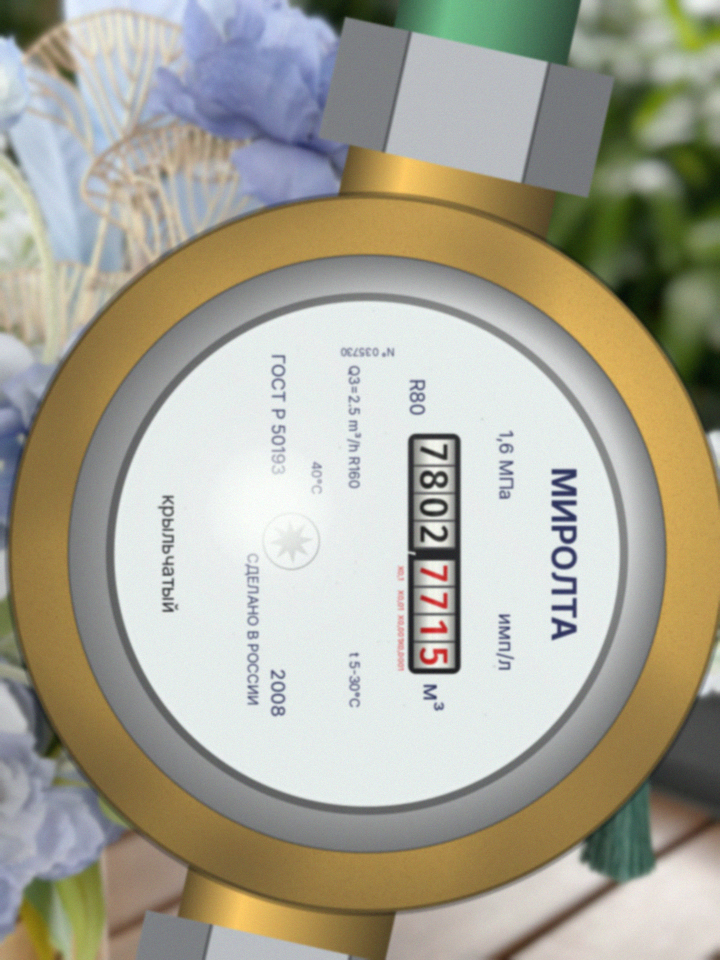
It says 7802.7715,m³
